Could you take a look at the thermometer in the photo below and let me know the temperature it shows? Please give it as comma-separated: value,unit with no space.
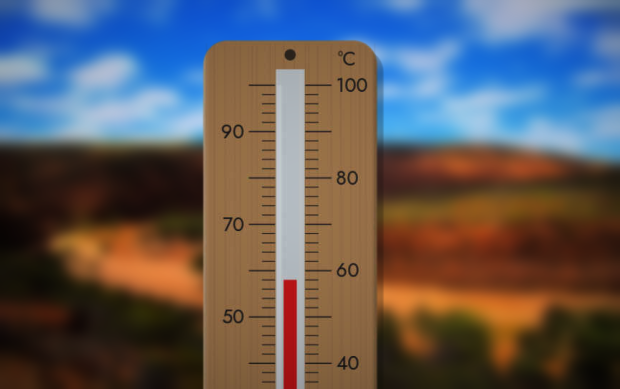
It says 58,°C
